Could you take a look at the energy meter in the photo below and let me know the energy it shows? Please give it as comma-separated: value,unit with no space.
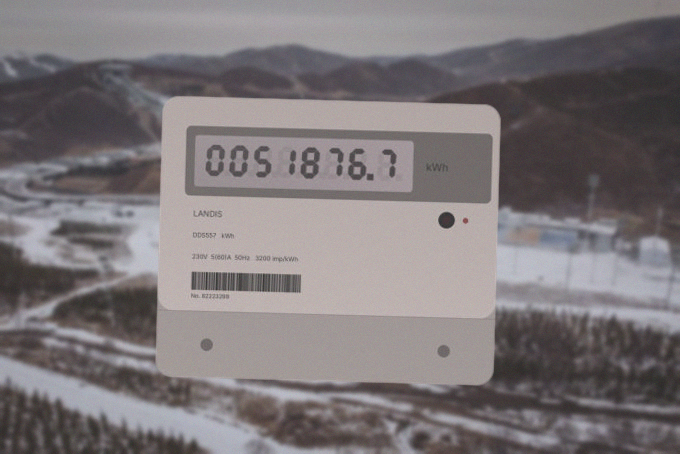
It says 51876.7,kWh
